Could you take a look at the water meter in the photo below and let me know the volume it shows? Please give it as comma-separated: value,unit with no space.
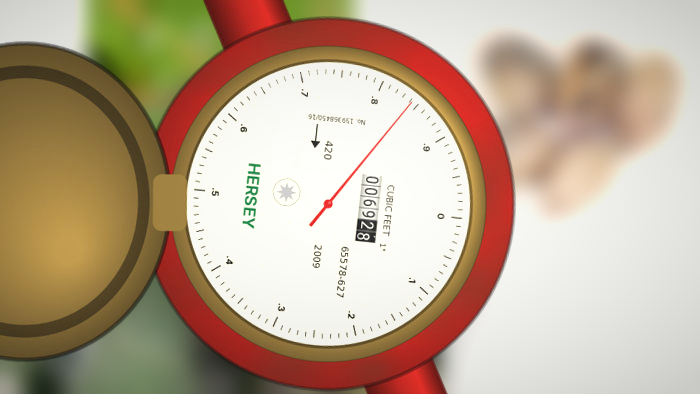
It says 6927.84,ft³
